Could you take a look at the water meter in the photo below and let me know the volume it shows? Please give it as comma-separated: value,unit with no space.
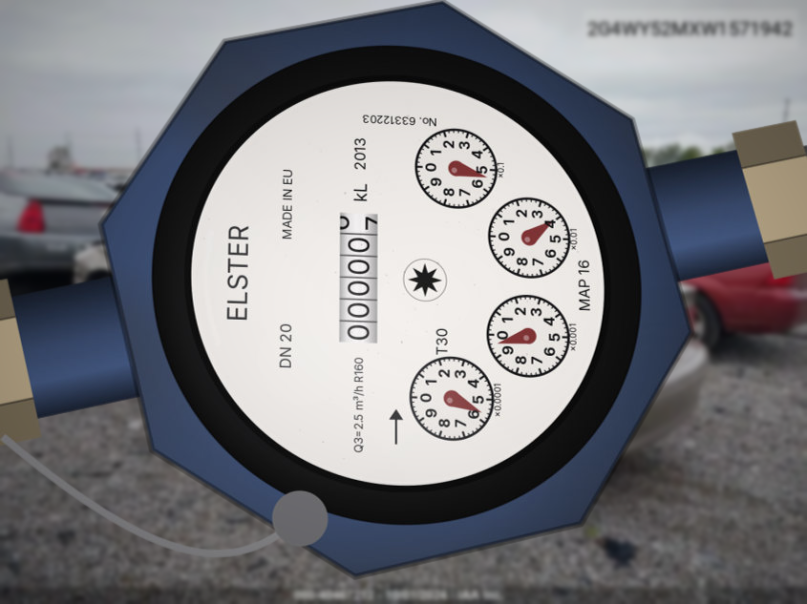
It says 6.5395,kL
